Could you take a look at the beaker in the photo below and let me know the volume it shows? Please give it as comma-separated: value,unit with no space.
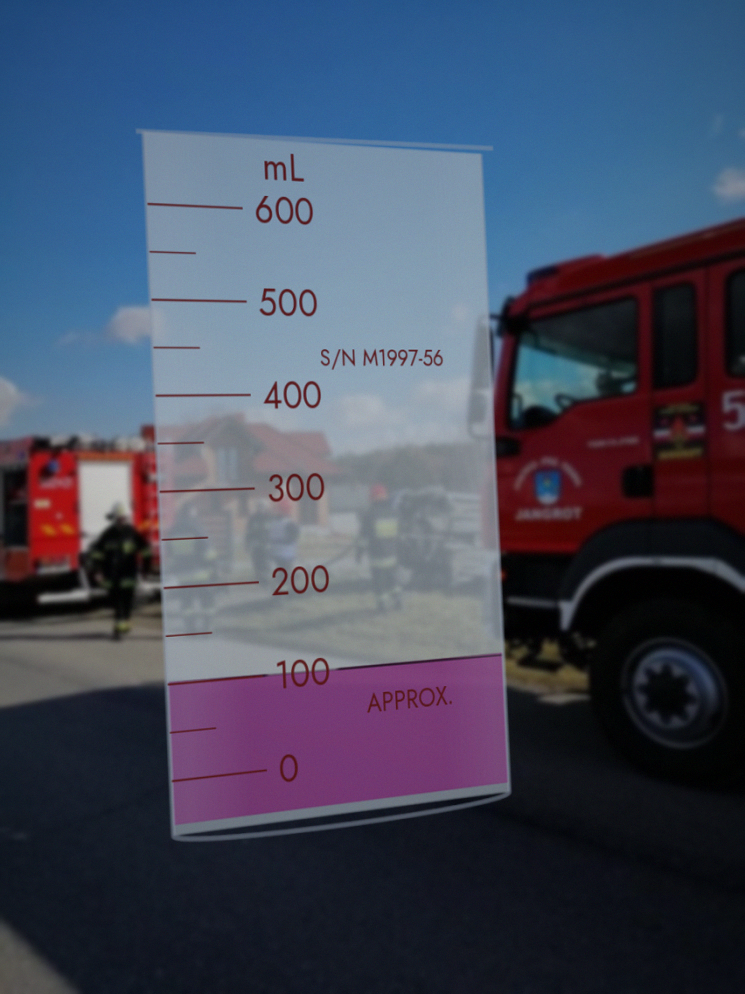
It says 100,mL
